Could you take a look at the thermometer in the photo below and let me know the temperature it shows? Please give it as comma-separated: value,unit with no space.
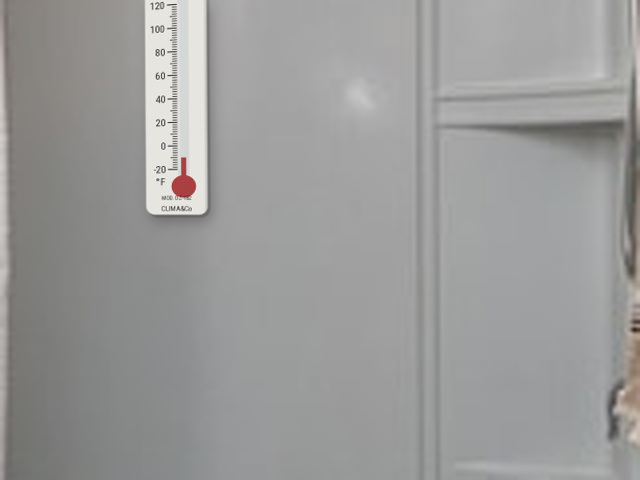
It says -10,°F
